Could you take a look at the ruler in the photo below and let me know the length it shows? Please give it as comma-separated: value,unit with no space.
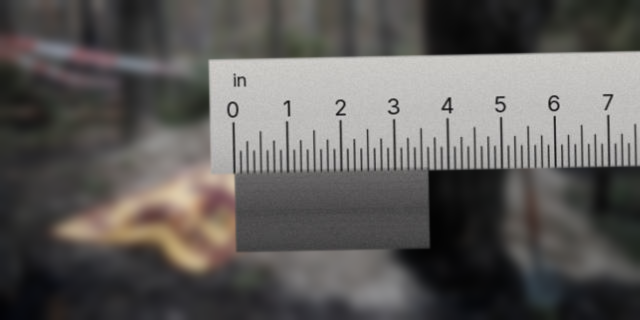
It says 3.625,in
